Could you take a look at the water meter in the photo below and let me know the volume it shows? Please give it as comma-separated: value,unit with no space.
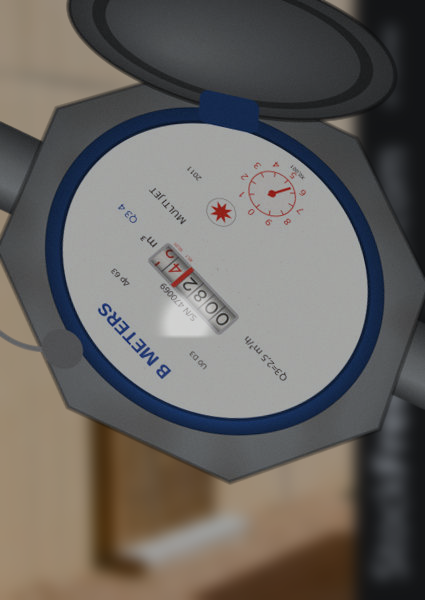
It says 82.415,m³
